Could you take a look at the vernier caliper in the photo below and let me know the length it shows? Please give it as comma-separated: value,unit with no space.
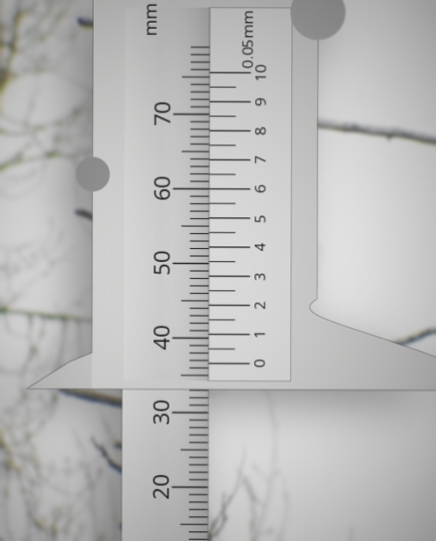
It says 36.6,mm
